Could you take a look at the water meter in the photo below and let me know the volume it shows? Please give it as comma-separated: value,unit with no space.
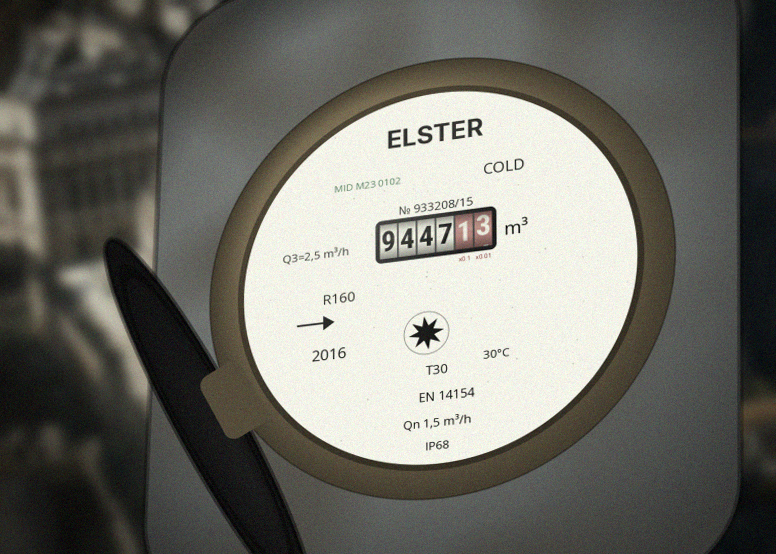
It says 9447.13,m³
